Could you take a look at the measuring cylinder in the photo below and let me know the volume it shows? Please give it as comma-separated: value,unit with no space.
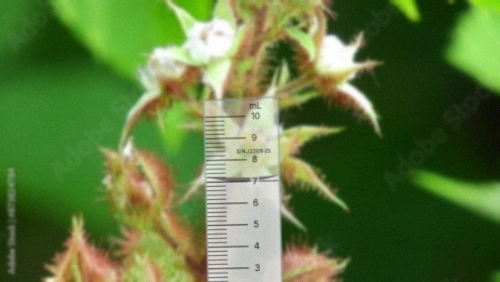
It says 7,mL
